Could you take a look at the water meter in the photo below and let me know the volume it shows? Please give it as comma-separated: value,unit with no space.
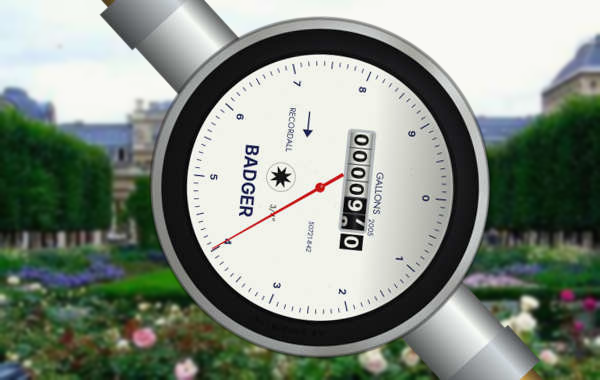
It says 974.0,gal
